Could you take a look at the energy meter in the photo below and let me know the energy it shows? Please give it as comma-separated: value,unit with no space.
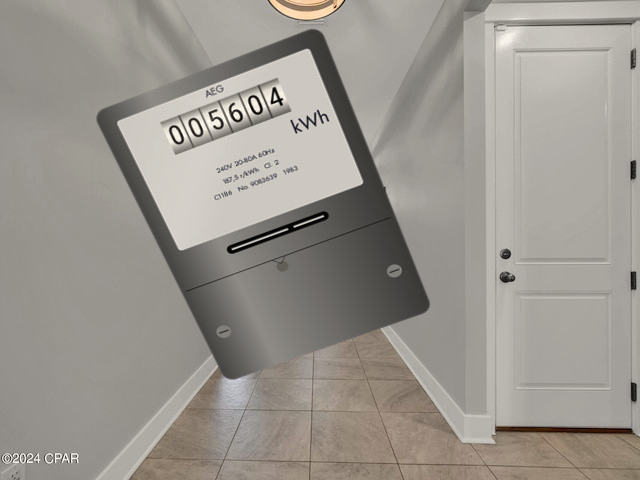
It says 5604,kWh
